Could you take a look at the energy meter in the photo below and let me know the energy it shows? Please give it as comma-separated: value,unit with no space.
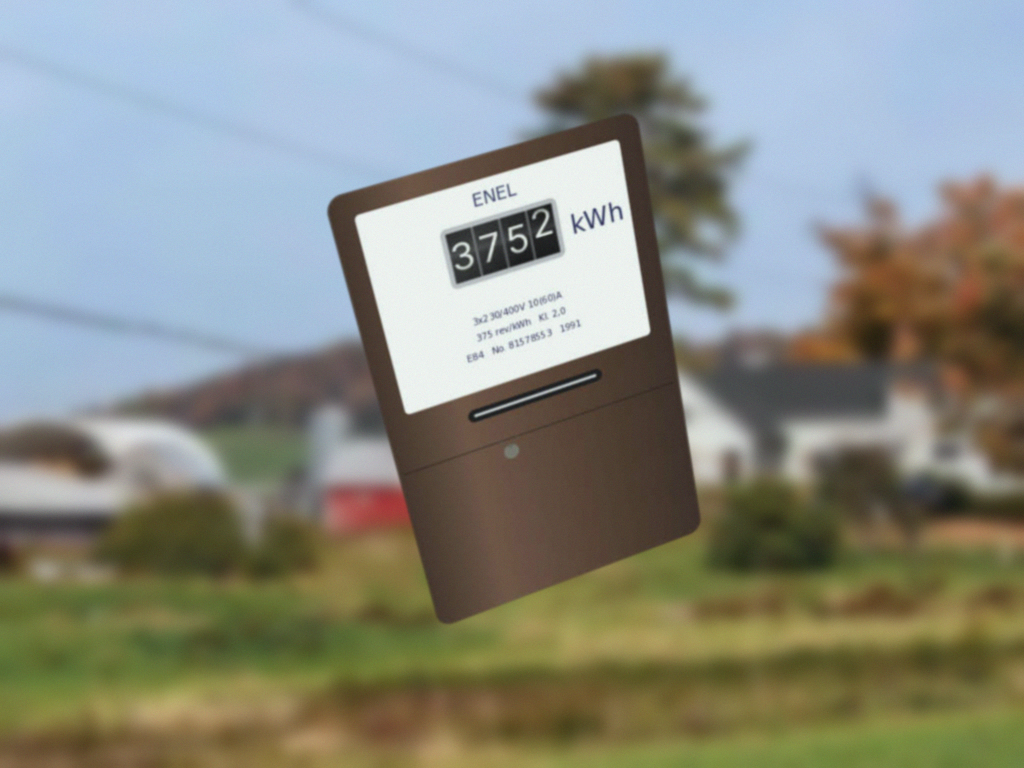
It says 3752,kWh
